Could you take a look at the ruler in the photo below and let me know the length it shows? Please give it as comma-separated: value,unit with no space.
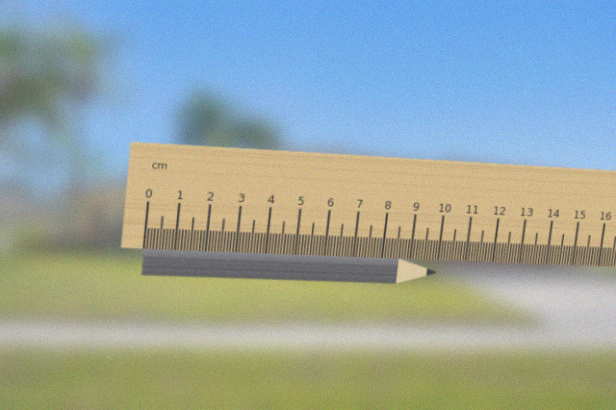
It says 10,cm
